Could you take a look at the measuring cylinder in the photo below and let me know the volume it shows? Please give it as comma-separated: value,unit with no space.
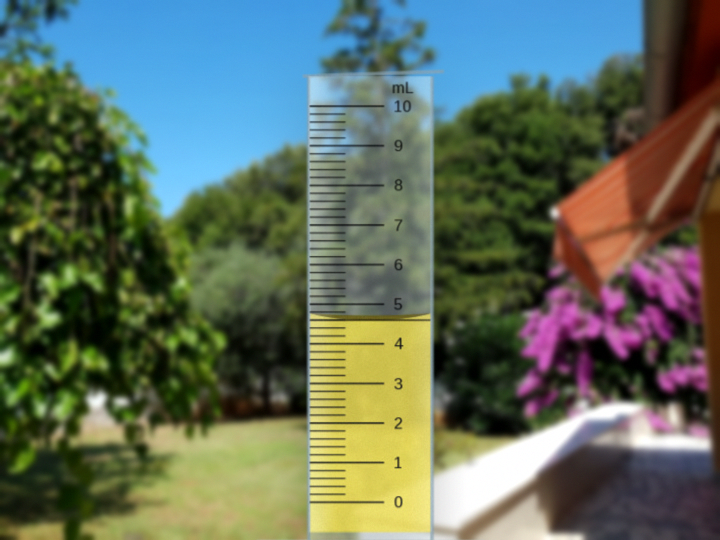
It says 4.6,mL
